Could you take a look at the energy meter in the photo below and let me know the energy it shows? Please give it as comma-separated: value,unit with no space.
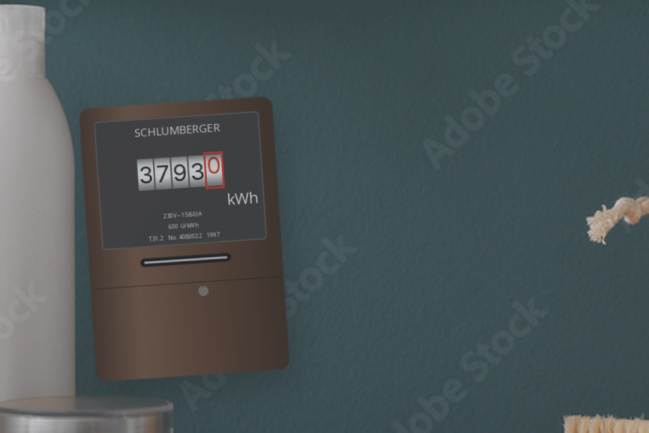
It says 3793.0,kWh
